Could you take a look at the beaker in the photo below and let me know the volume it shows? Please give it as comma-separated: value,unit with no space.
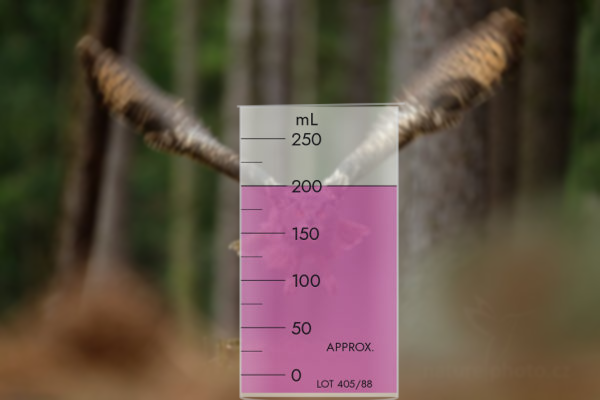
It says 200,mL
